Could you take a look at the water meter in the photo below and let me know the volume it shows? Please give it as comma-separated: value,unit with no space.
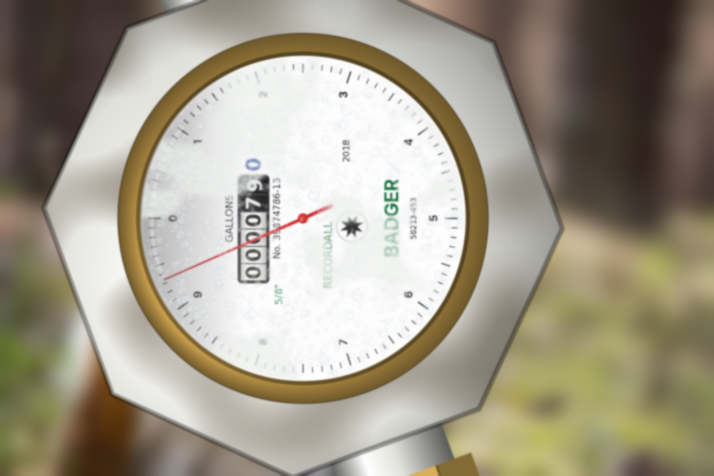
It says 789.3,gal
